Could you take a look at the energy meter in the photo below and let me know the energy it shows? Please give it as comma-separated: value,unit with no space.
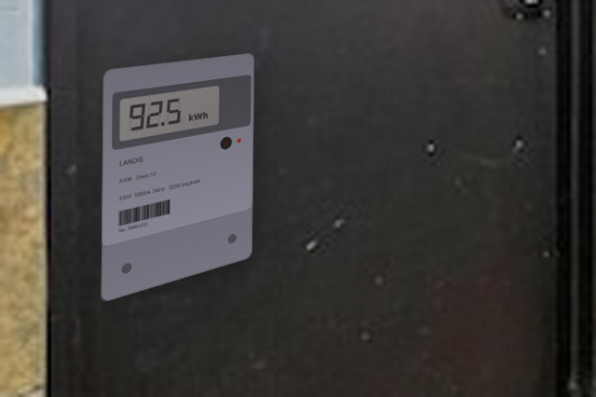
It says 92.5,kWh
